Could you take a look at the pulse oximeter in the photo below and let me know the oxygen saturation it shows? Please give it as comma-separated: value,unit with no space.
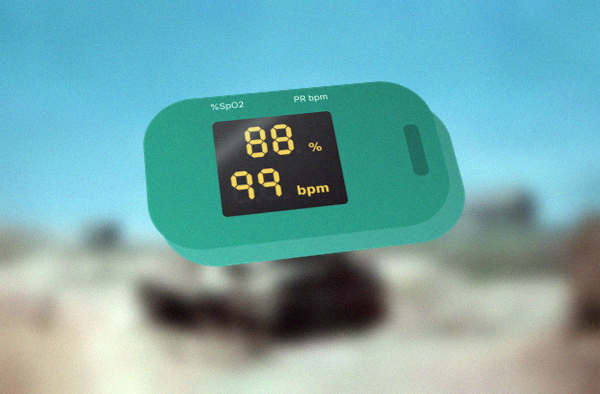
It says 88,%
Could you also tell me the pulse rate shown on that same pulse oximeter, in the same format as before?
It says 99,bpm
